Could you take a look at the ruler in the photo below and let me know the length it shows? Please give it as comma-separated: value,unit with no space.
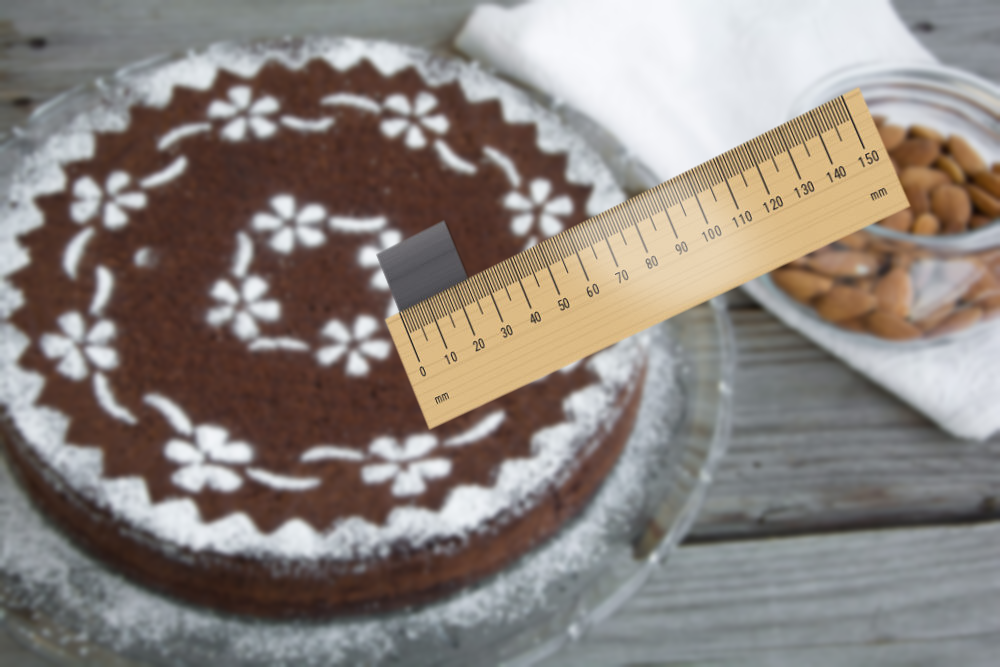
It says 25,mm
